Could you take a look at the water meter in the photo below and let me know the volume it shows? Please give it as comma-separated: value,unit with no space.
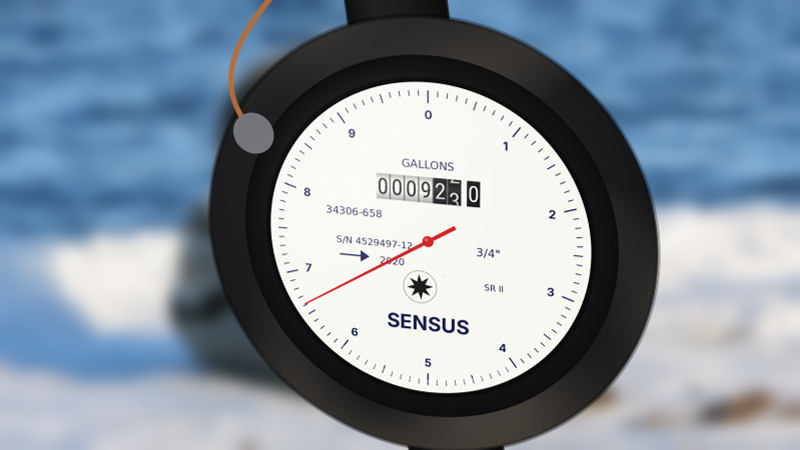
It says 9226.6,gal
